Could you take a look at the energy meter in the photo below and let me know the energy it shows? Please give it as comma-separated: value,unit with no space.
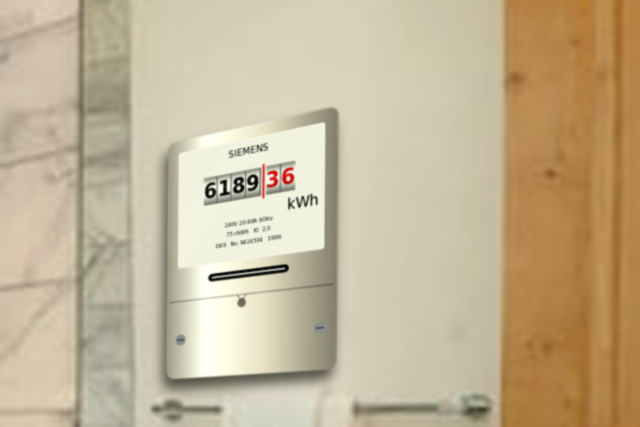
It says 6189.36,kWh
